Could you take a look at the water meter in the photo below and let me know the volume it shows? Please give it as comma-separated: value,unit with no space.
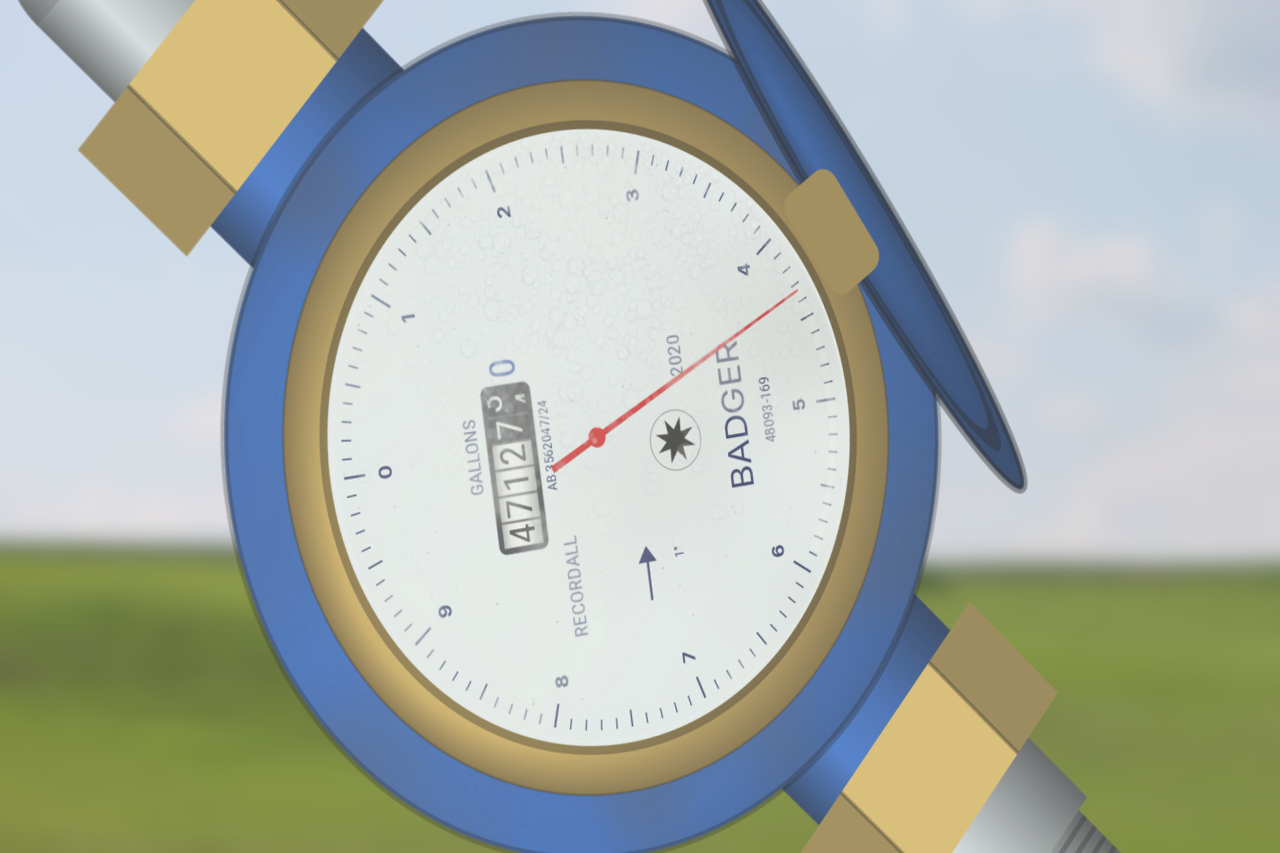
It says 4712734.3,gal
